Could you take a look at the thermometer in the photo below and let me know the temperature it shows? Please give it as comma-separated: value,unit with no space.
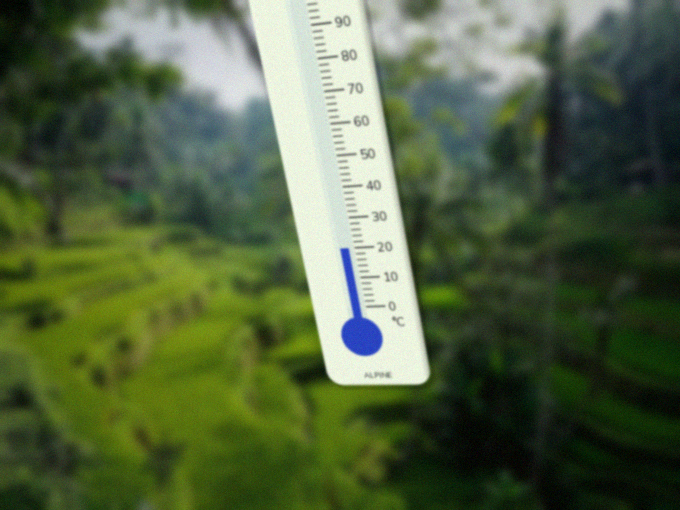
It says 20,°C
